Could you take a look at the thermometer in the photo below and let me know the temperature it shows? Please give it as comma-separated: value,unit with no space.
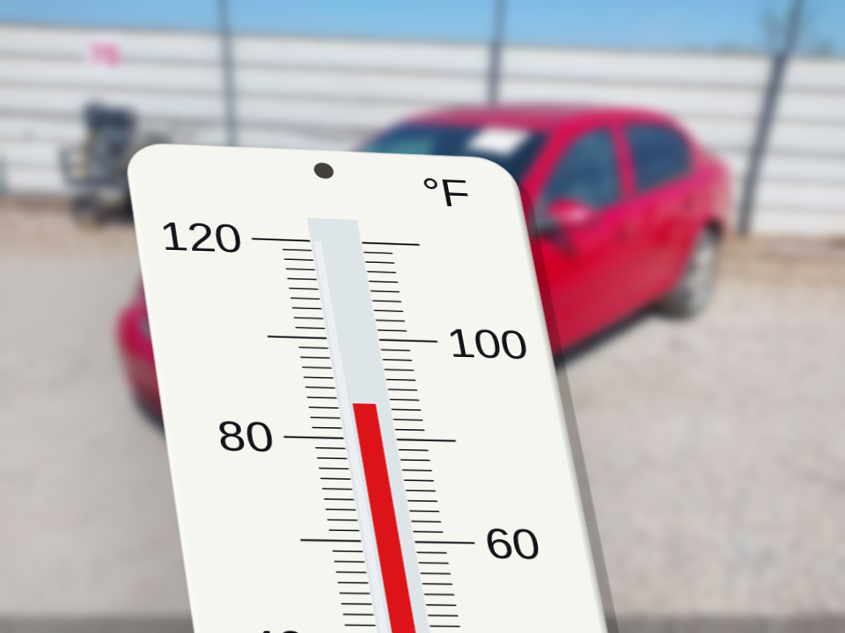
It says 87,°F
